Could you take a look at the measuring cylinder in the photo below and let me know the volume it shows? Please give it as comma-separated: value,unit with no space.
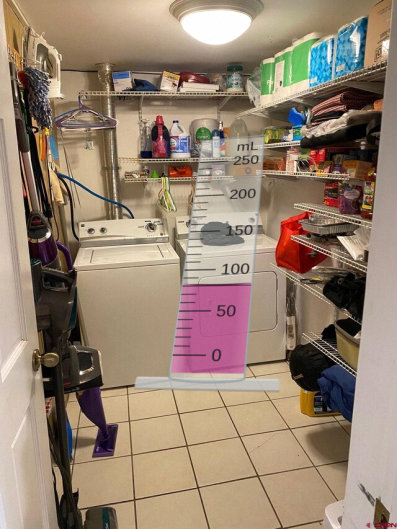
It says 80,mL
